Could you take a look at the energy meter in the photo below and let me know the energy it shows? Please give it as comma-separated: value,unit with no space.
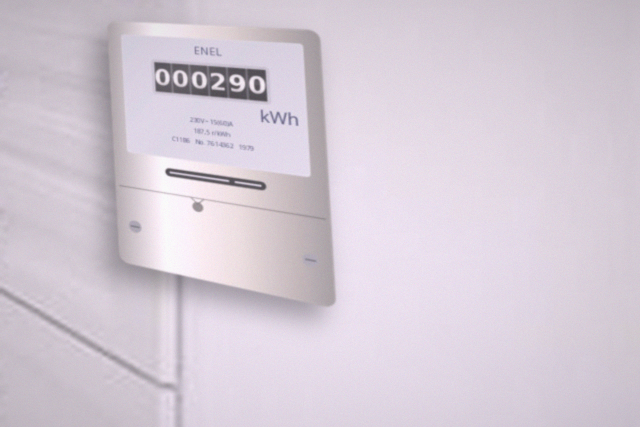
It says 290,kWh
